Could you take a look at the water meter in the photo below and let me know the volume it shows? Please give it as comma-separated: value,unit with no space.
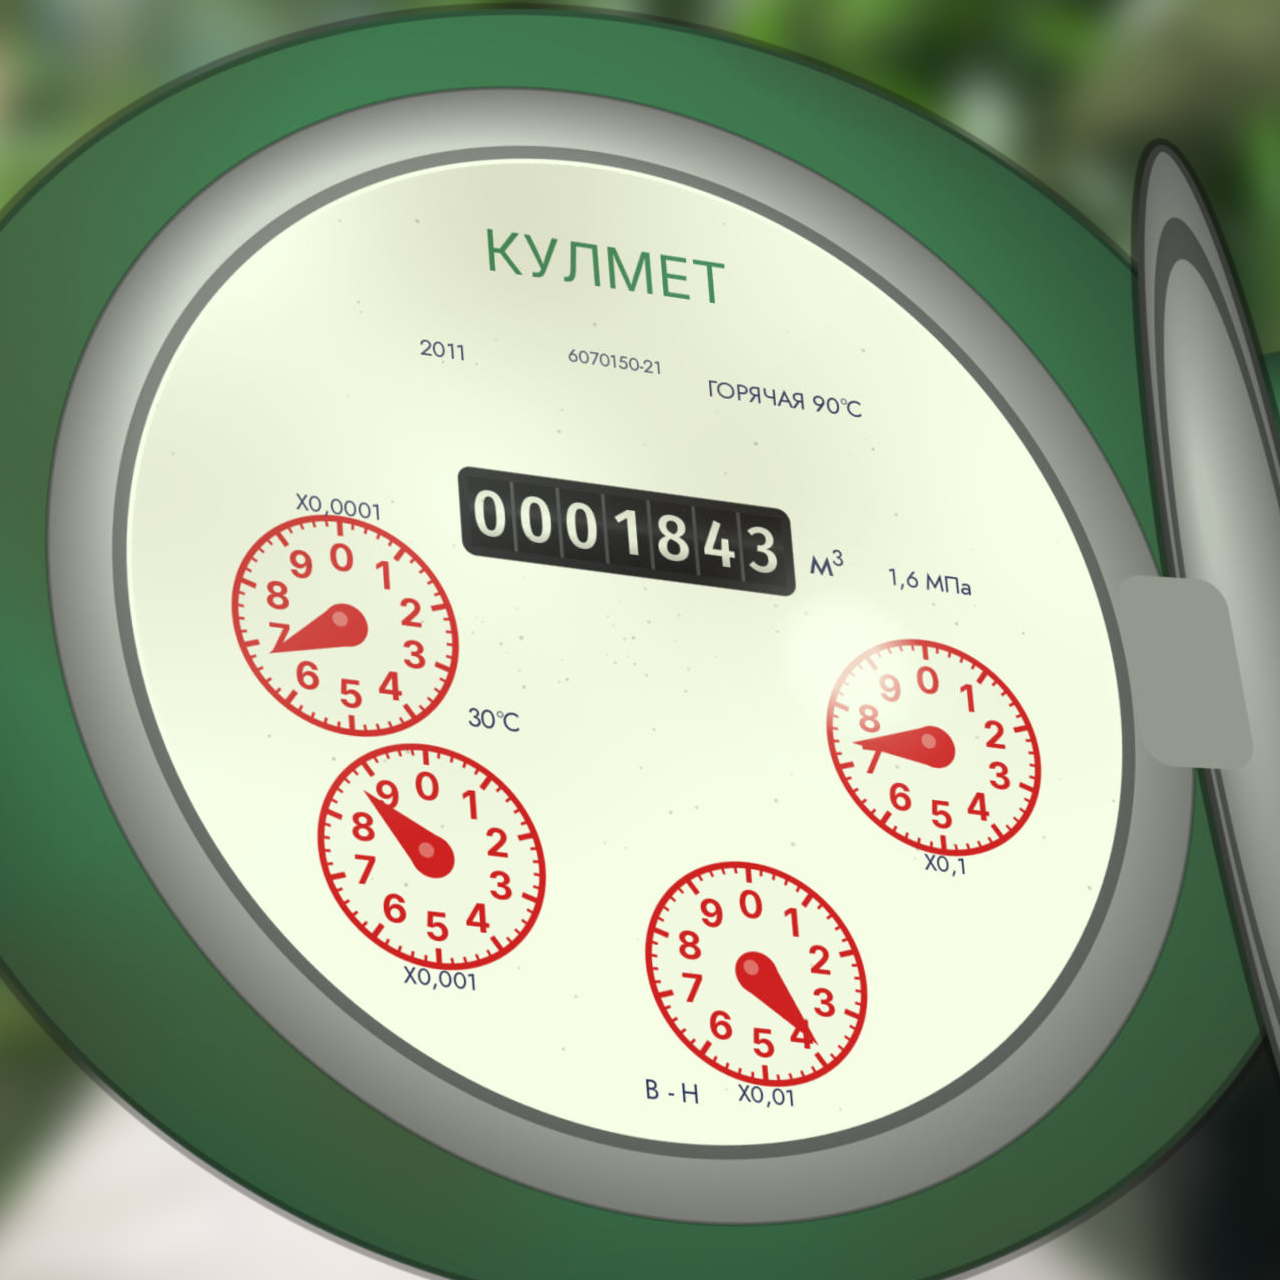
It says 1843.7386,m³
